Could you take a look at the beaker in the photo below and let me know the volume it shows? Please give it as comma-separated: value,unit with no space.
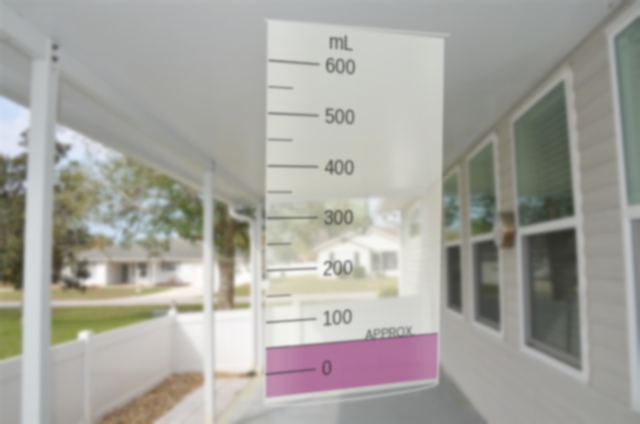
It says 50,mL
